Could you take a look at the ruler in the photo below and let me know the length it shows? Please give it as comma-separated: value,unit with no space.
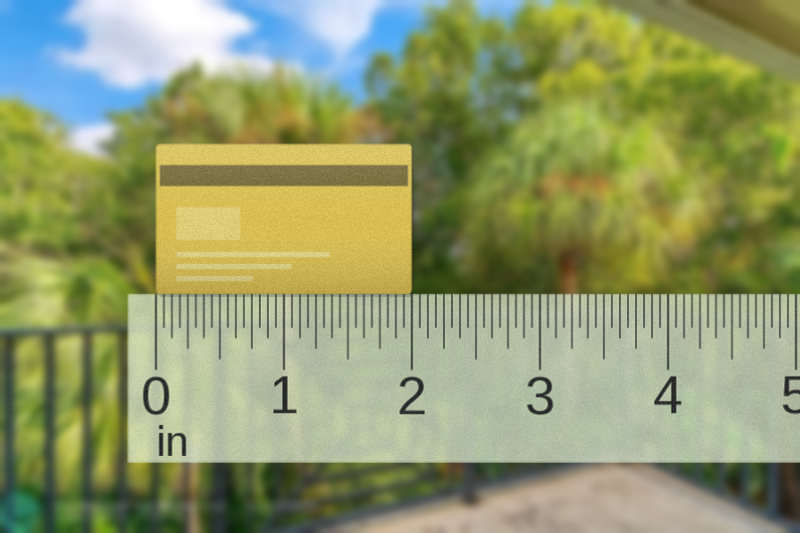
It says 2,in
